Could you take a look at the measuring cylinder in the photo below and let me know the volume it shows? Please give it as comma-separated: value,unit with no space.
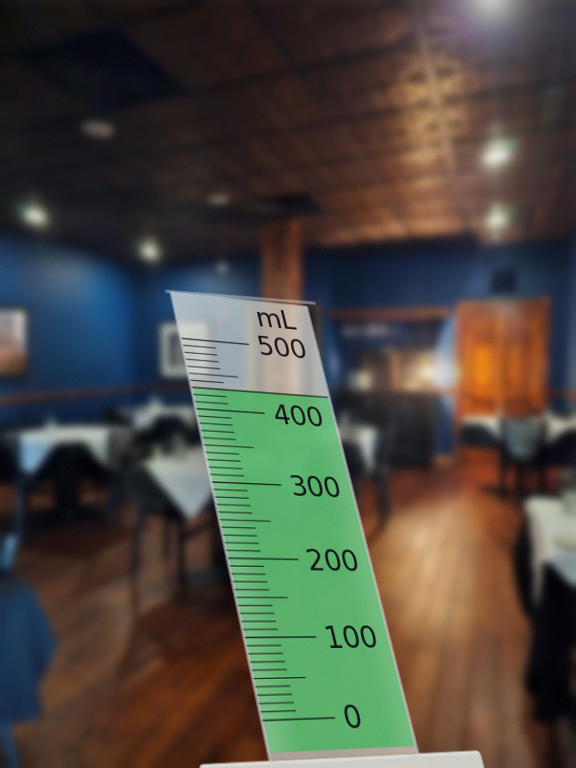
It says 430,mL
